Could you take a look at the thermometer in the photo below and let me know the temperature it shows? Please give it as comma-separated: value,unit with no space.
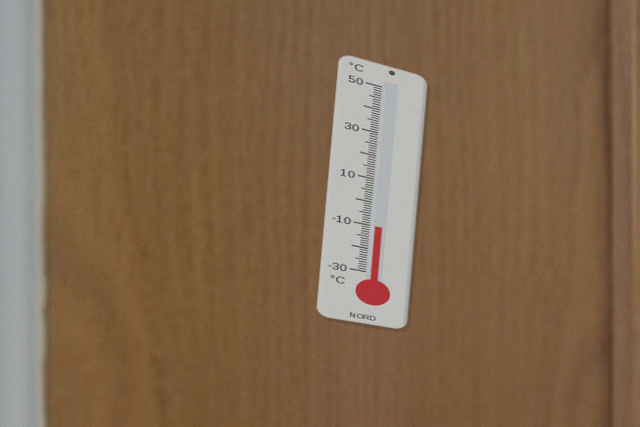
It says -10,°C
